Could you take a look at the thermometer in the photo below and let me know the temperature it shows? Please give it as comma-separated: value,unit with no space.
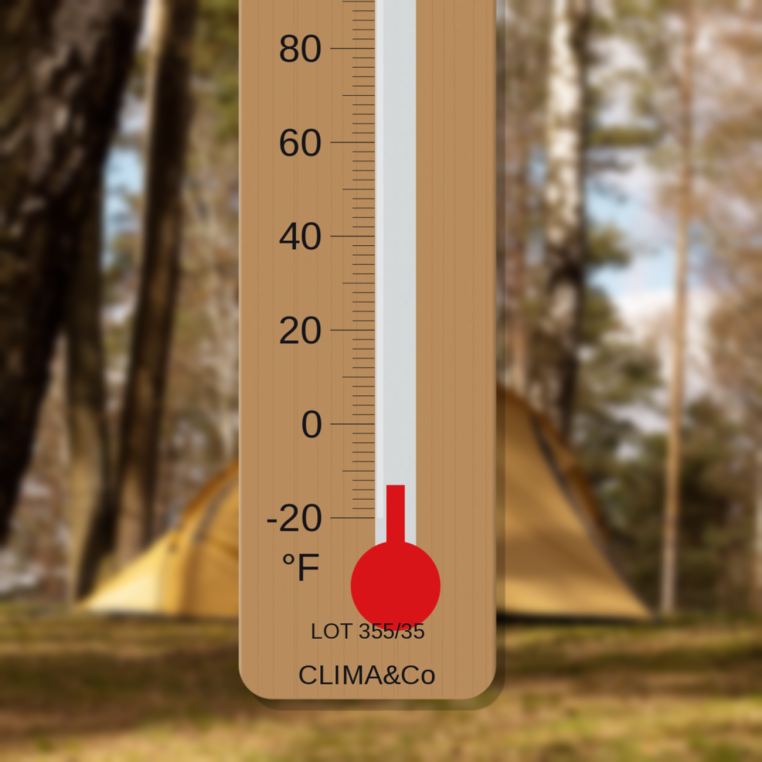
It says -13,°F
